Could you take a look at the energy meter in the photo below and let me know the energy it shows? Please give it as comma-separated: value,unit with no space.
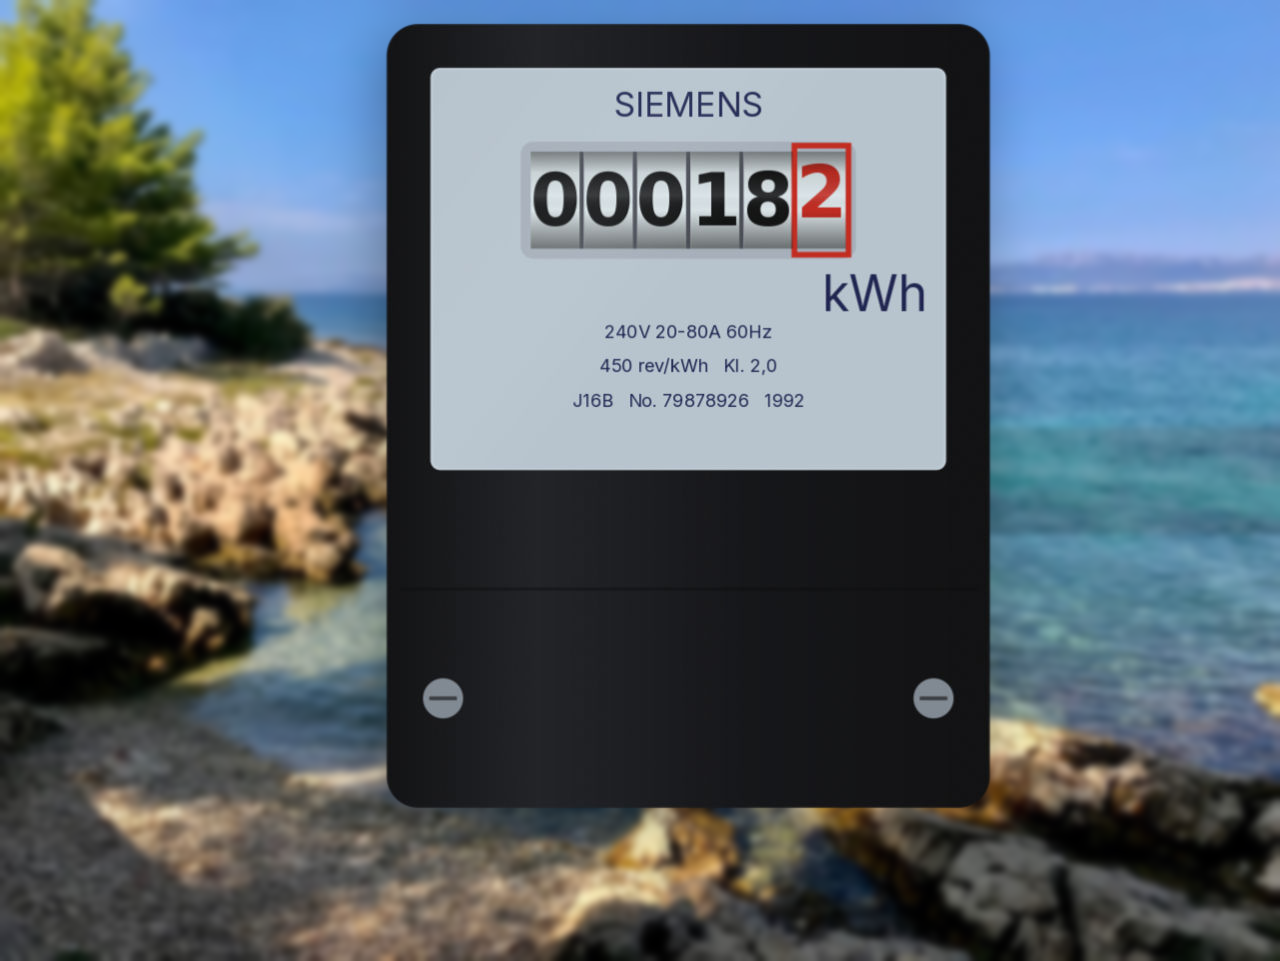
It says 18.2,kWh
